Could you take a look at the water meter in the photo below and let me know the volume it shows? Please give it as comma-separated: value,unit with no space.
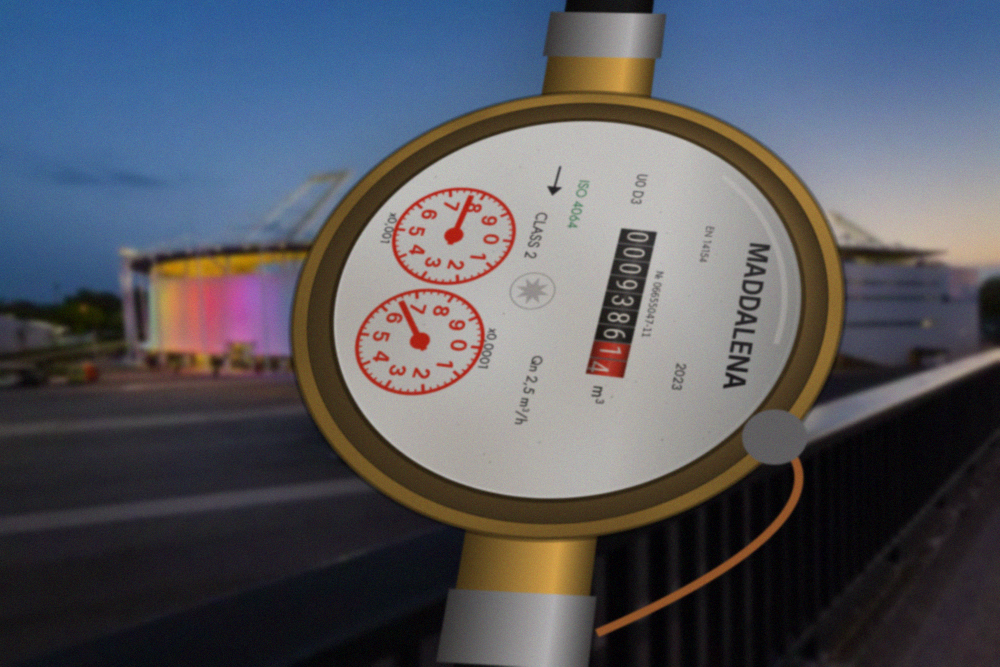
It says 9386.1376,m³
